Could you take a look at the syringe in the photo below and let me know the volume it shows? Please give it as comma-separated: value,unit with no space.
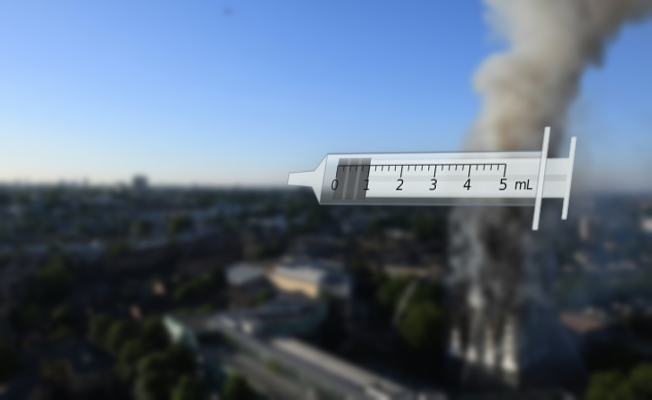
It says 0,mL
